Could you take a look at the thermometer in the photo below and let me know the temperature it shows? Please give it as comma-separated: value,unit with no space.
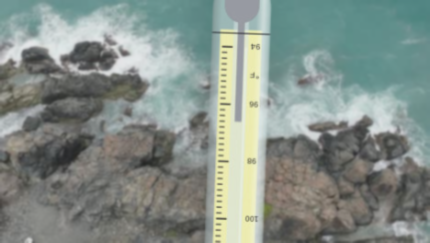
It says 96.6,°F
